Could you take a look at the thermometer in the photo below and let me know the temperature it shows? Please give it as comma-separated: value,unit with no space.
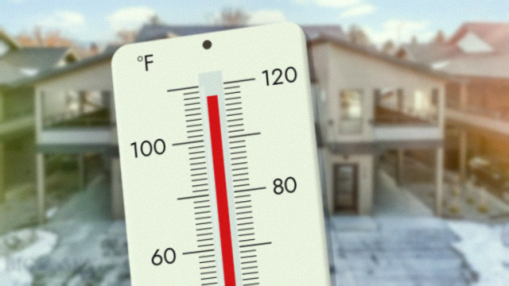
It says 116,°F
